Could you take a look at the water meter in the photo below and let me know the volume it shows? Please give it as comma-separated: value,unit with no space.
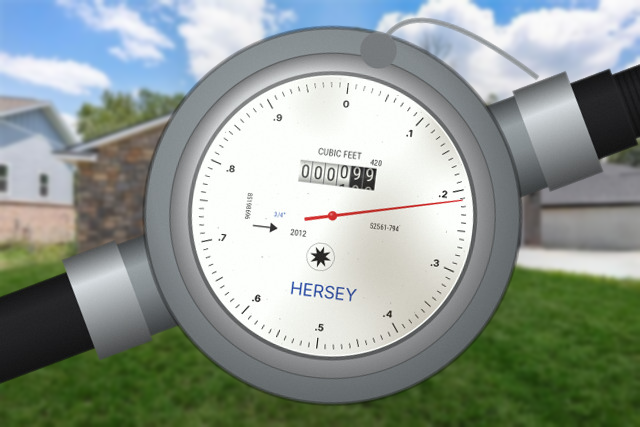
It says 99.21,ft³
